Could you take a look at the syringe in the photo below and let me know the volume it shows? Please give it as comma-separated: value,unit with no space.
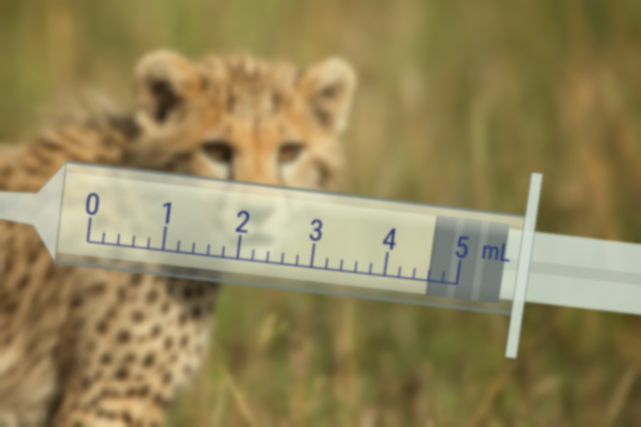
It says 4.6,mL
